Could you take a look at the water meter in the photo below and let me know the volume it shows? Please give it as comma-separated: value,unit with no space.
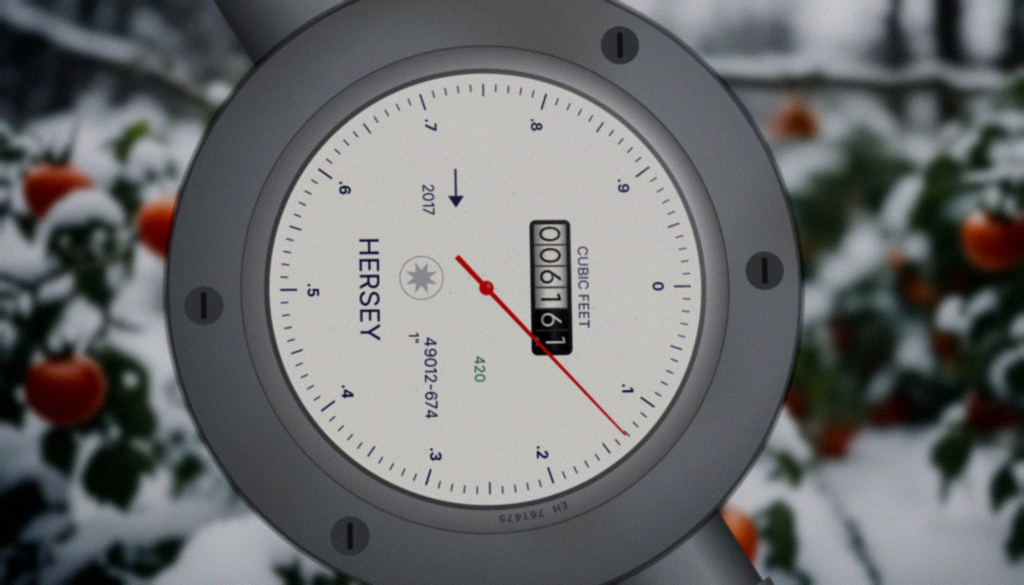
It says 6161.13,ft³
